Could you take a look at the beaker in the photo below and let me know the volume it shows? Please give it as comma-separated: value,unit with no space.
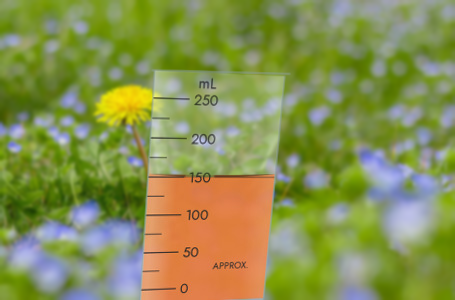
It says 150,mL
